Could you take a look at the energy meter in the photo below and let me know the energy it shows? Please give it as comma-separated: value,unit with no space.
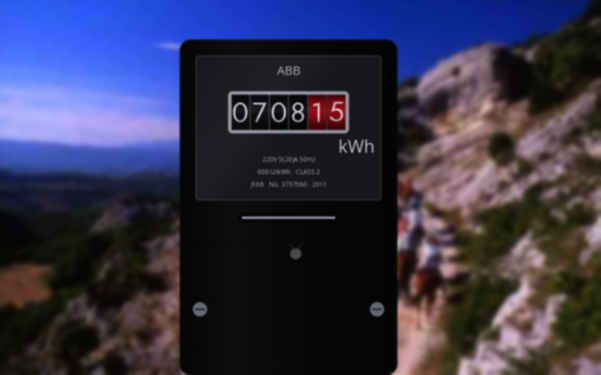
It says 708.15,kWh
